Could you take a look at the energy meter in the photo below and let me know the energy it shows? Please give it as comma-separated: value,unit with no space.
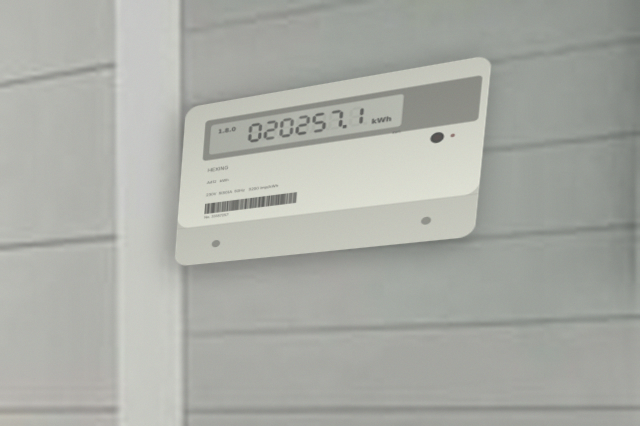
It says 20257.1,kWh
